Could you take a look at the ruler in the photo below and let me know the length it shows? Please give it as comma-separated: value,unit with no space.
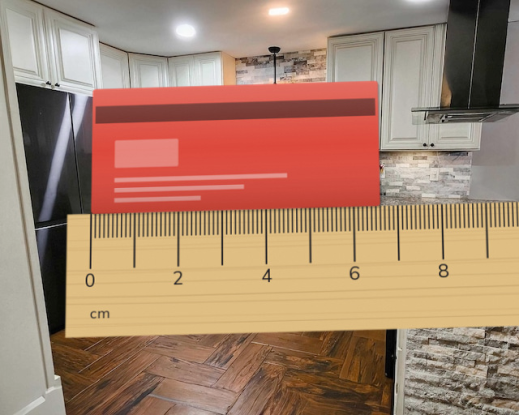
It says 6.6,cm
